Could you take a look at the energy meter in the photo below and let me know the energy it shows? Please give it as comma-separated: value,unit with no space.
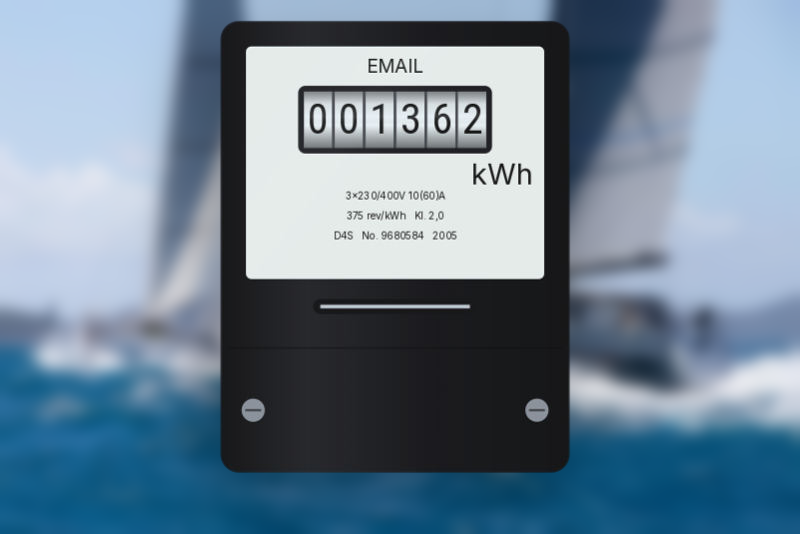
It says 1362,kWh
